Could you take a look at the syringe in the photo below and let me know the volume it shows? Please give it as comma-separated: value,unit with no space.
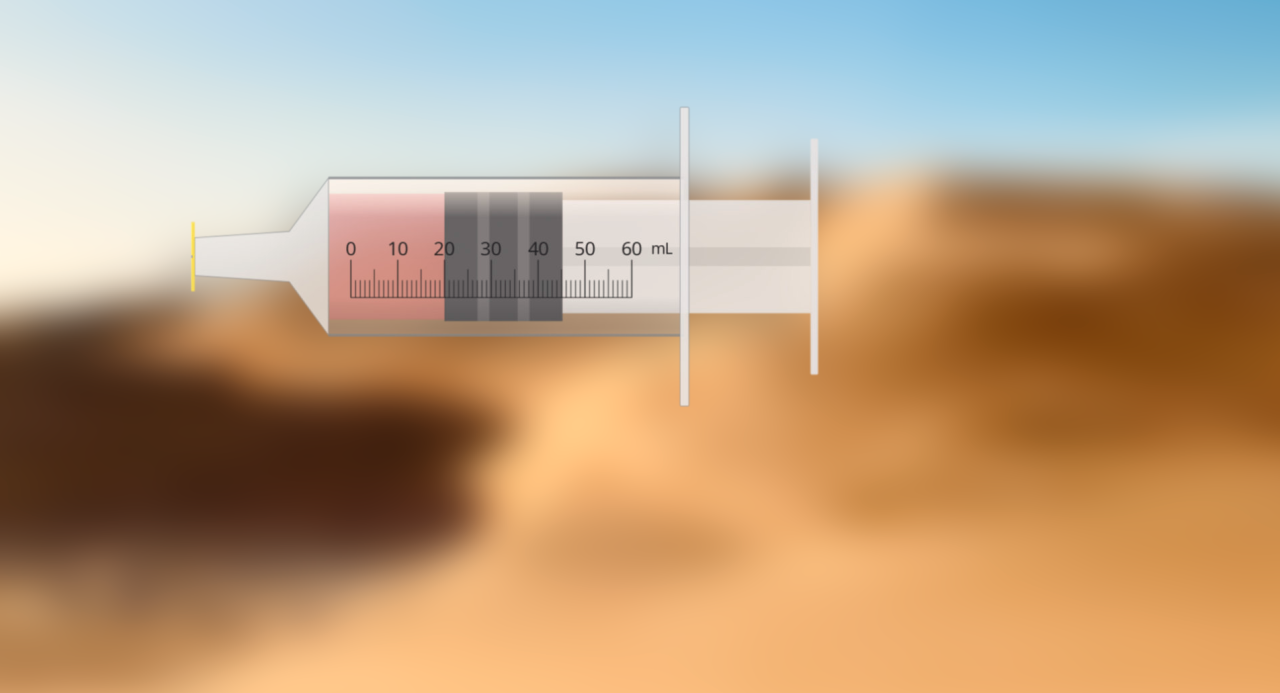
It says 20,mL
